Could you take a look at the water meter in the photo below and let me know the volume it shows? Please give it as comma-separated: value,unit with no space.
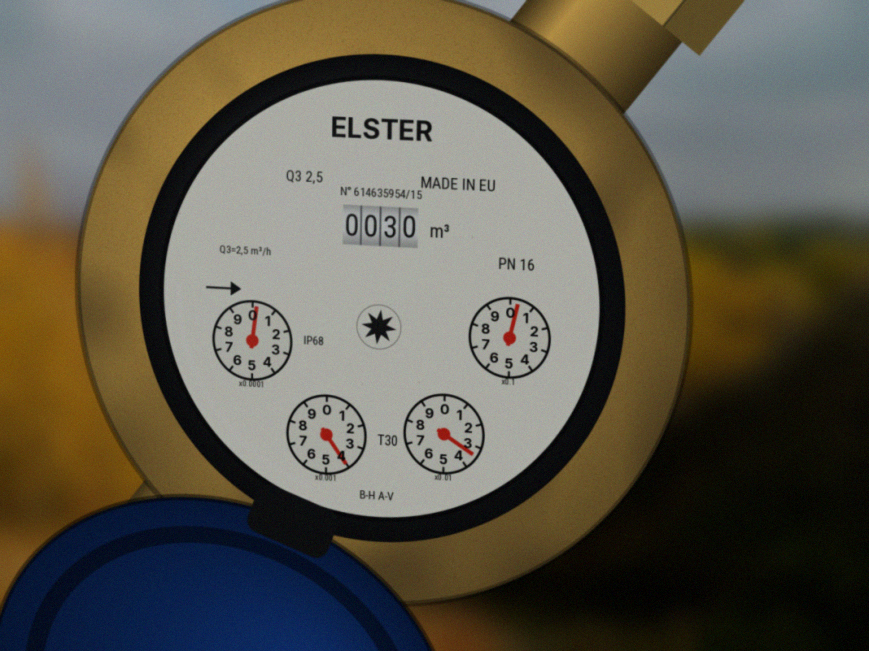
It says 30.0340,m³
